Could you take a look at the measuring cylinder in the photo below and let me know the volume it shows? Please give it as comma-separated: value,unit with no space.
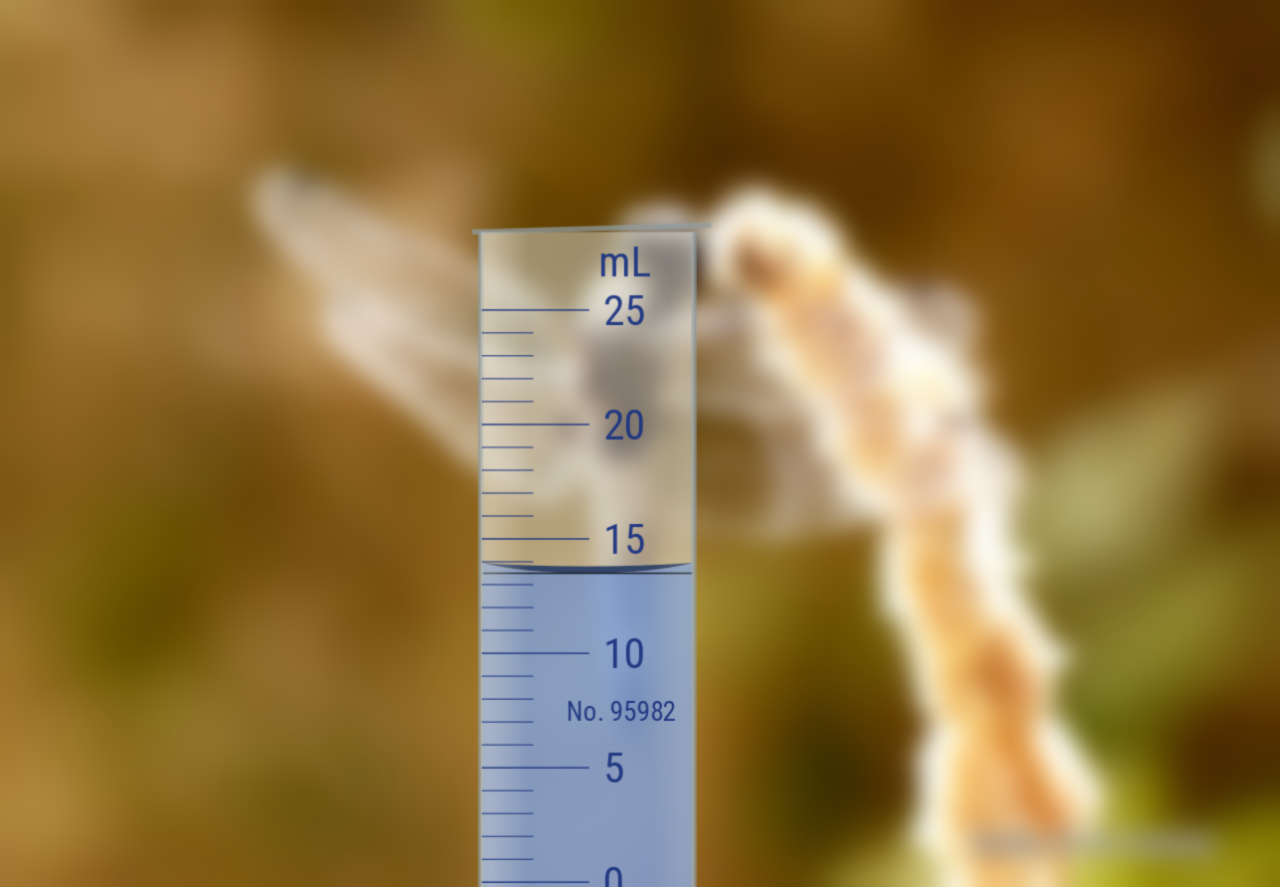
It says 13.5,mL
